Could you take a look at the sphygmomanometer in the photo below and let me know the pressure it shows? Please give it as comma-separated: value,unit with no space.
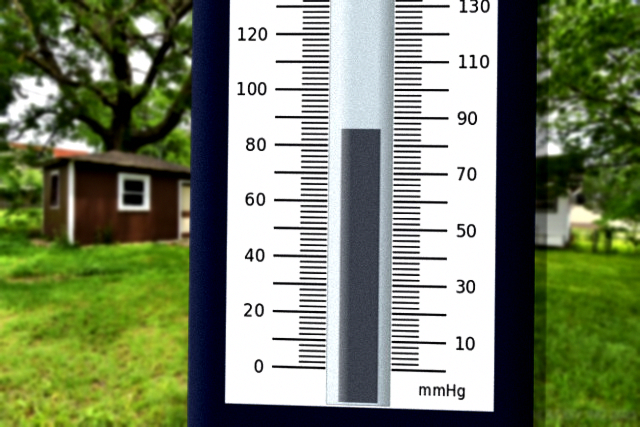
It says 86,mmHg
